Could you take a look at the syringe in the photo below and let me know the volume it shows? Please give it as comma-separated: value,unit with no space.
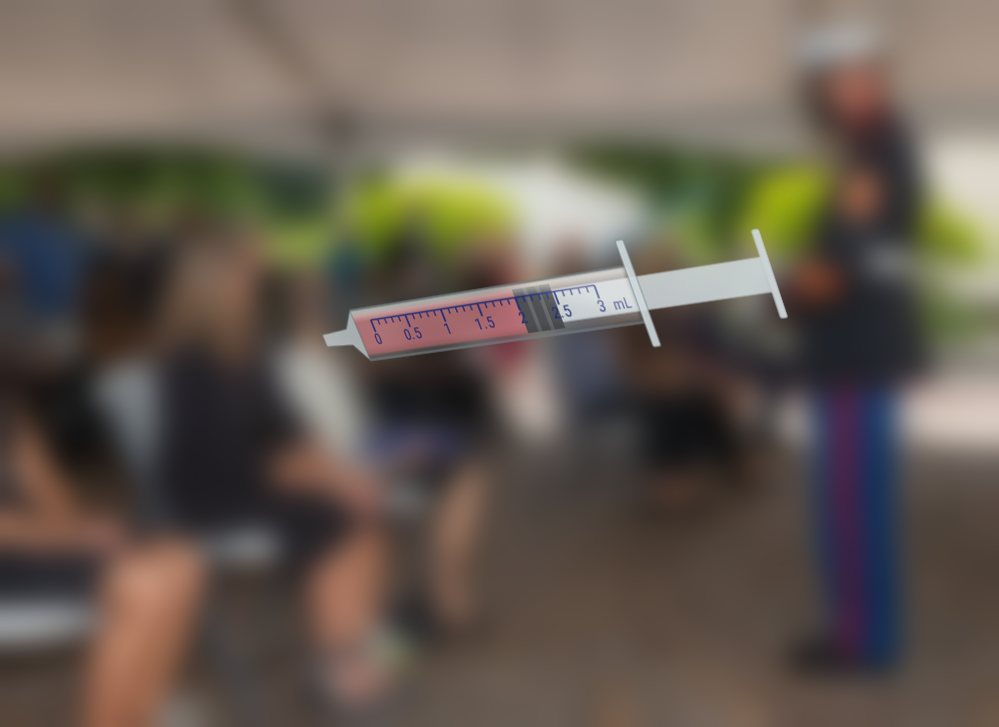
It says 2,mL
